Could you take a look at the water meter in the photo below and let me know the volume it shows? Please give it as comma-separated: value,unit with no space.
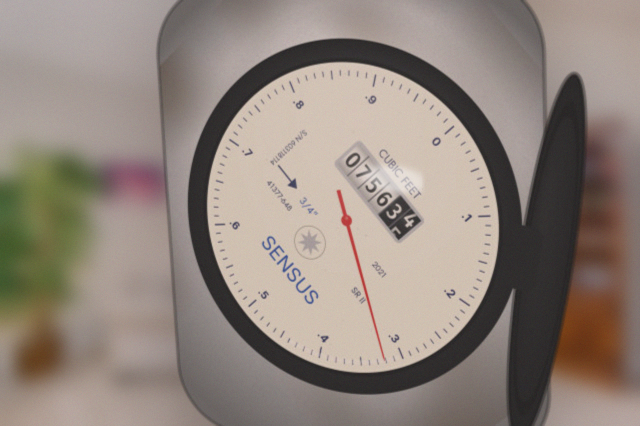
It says 75634.32,ft³
